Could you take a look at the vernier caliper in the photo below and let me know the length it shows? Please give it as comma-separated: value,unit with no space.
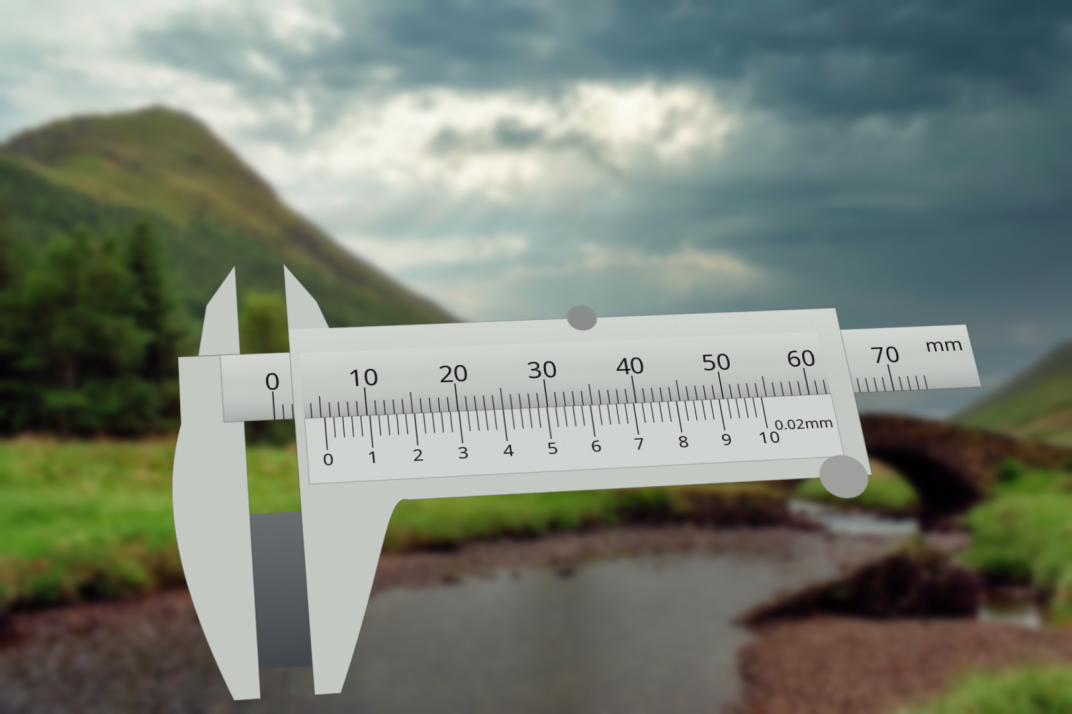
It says 5.4,mm
